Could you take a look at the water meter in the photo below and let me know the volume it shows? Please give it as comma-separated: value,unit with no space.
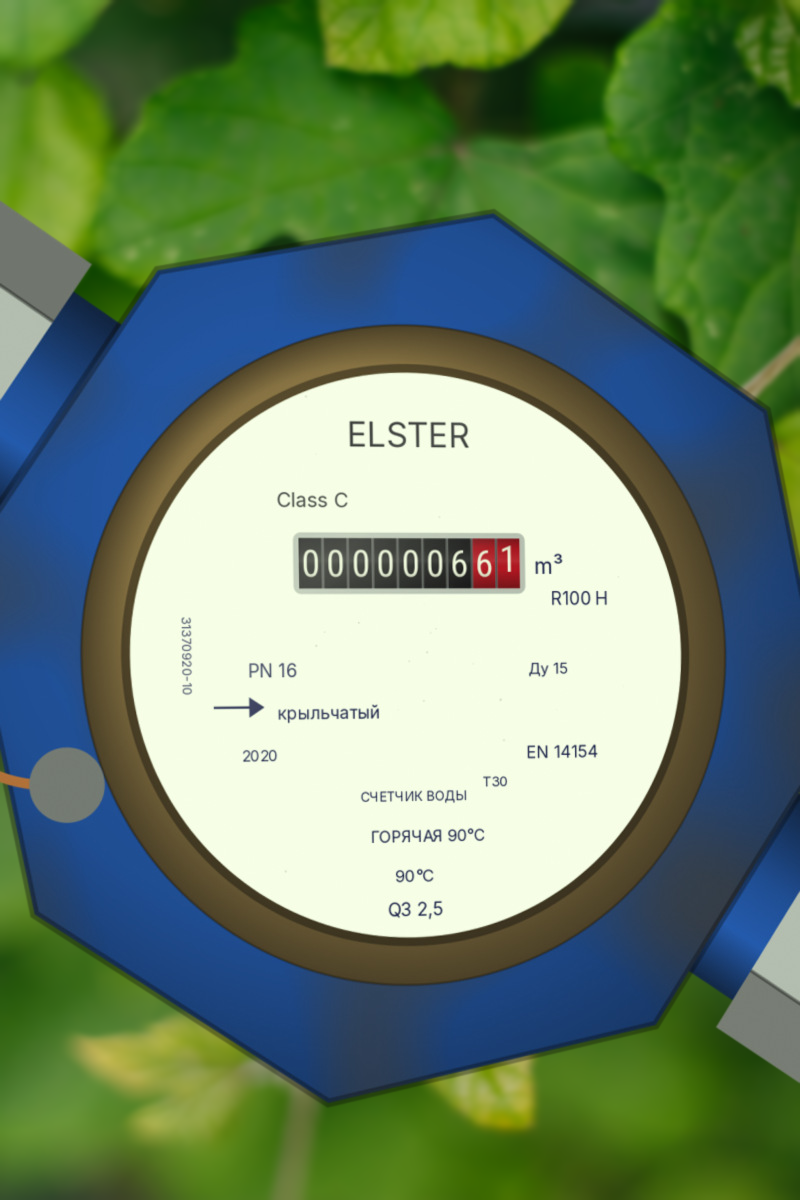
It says 6.61,m³
